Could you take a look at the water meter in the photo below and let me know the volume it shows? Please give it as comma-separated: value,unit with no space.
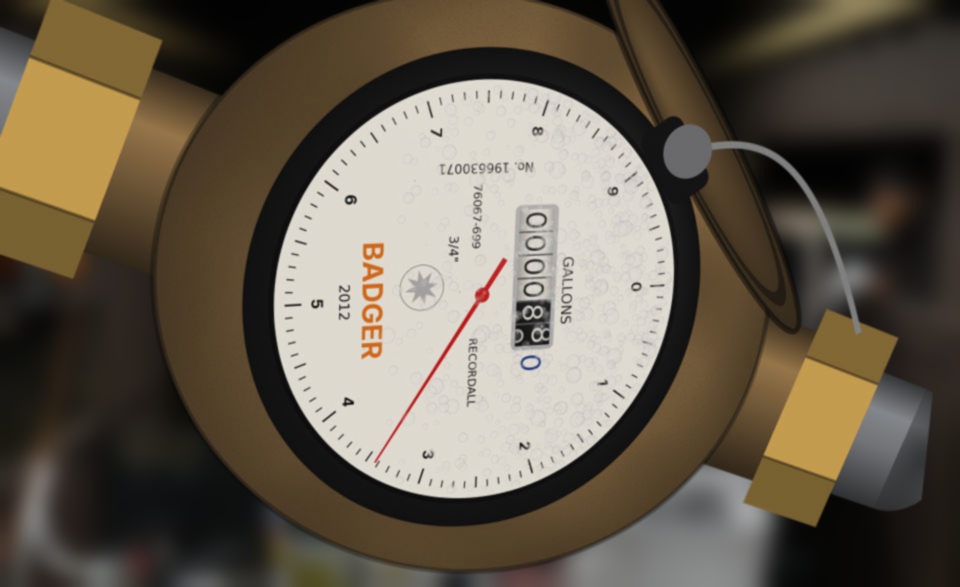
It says 883.4,gal
